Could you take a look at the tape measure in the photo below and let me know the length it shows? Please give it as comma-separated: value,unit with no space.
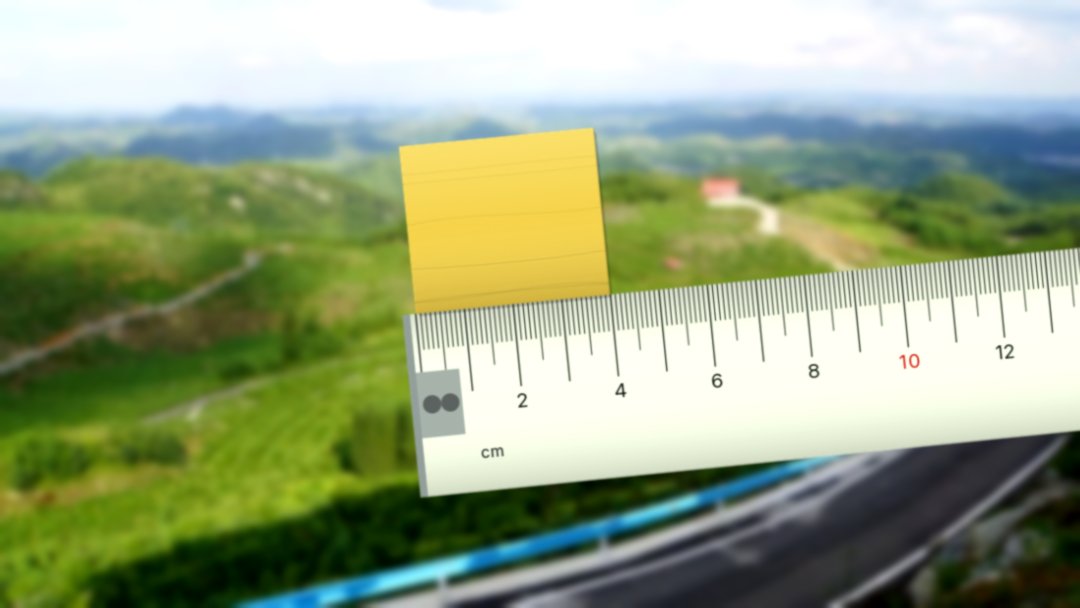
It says 4,cm
